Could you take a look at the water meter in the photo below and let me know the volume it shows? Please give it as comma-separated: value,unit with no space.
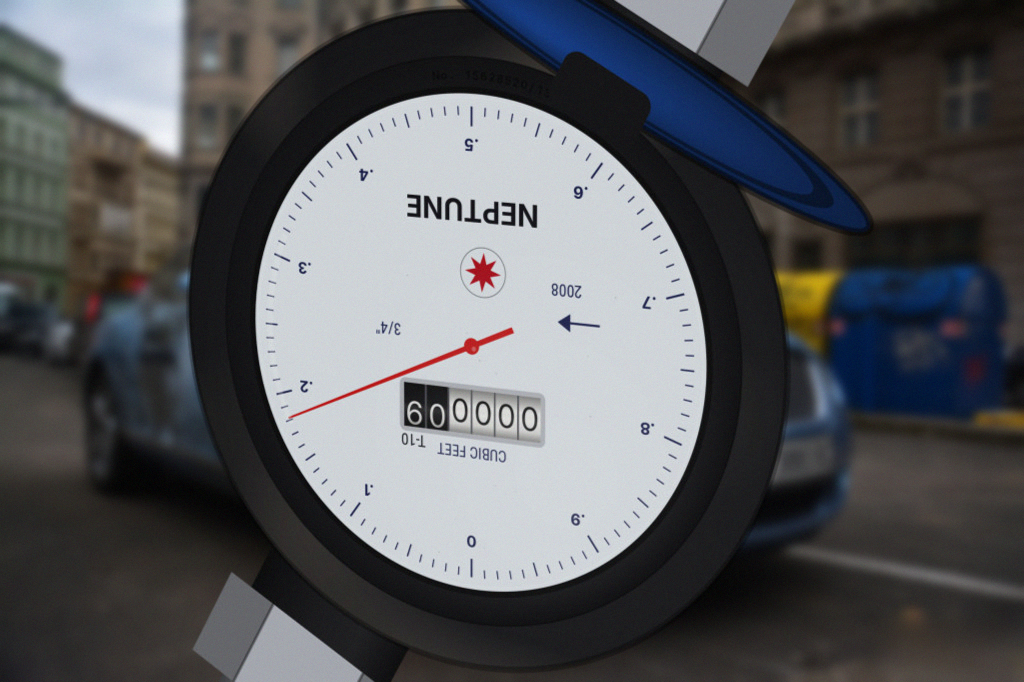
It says 9.18,ft³
